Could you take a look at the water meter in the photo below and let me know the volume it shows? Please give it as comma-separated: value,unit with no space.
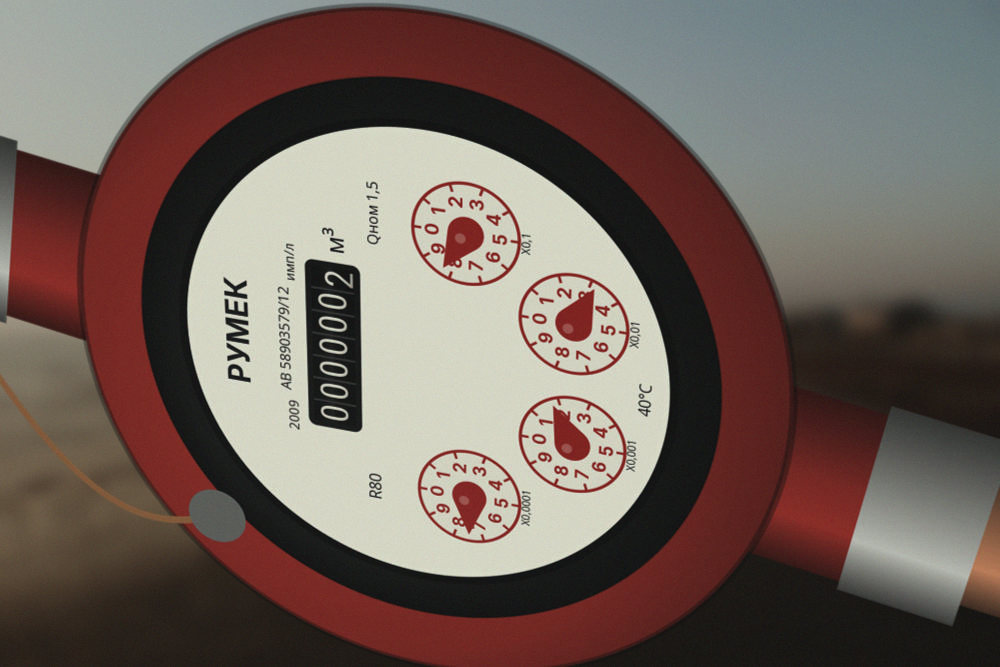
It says 1.8317,m³
